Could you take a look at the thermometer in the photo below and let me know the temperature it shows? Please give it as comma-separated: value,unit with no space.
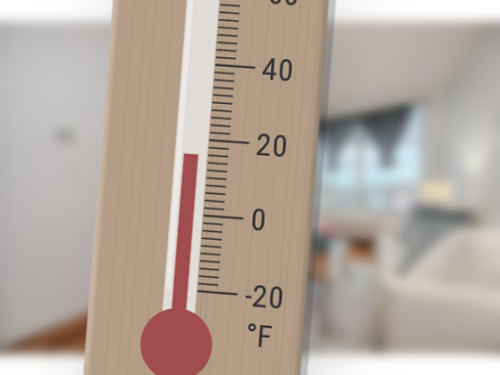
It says 16,°F
